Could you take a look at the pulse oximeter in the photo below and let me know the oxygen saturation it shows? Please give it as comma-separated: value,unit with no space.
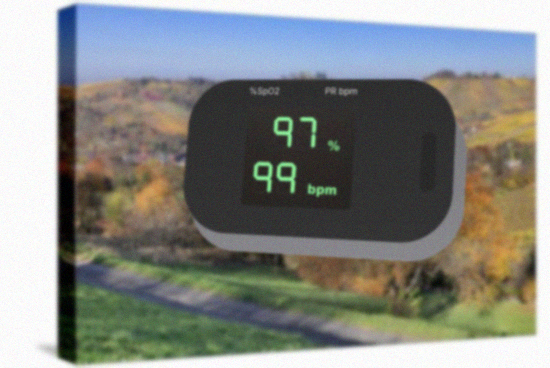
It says 97,%
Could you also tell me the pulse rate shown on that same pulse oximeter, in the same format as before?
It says 99,bpm
